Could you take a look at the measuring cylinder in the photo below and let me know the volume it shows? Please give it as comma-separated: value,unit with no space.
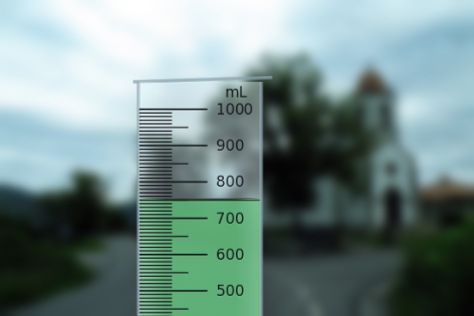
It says 750,mL
